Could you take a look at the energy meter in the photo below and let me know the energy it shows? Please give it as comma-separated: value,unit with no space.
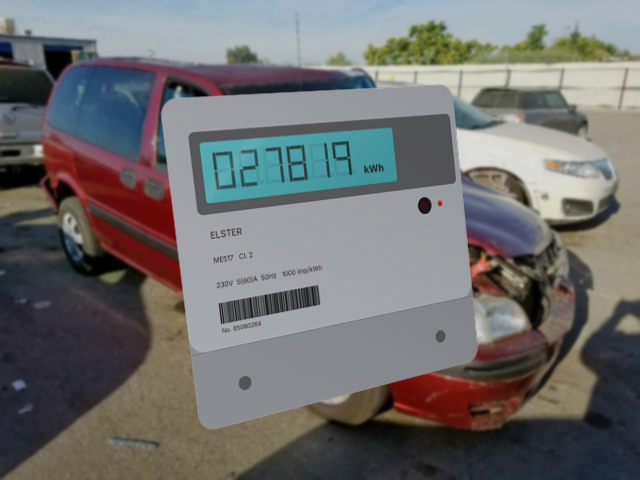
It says 27819,kWh
